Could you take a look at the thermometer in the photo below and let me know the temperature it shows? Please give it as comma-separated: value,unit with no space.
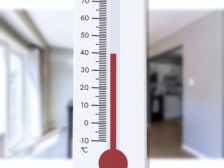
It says 40,°C
